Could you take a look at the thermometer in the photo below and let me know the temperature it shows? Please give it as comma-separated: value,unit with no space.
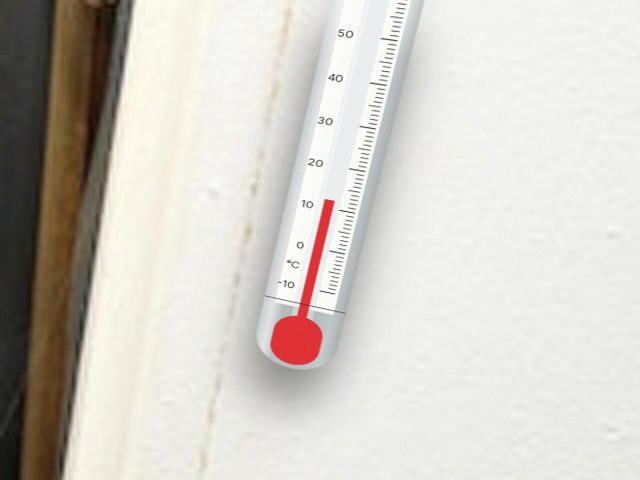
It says 12,°C
